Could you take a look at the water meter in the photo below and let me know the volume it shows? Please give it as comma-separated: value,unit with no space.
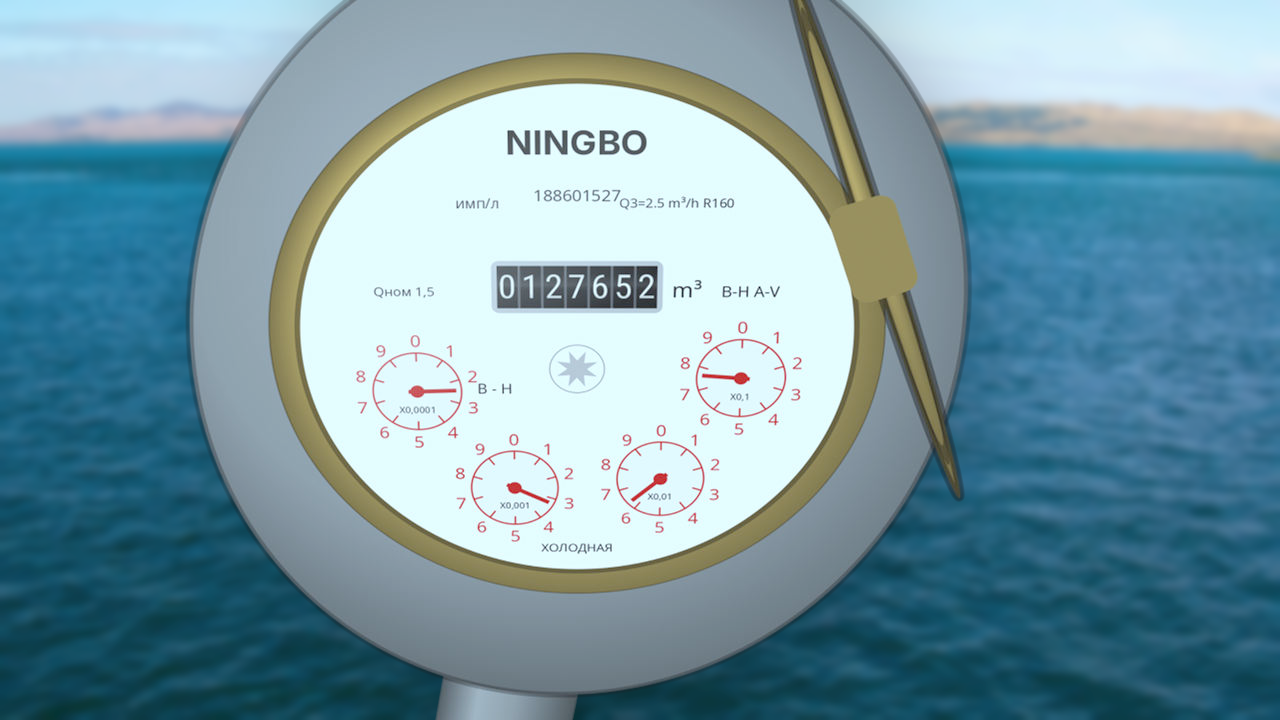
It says 127652.7632,m³
